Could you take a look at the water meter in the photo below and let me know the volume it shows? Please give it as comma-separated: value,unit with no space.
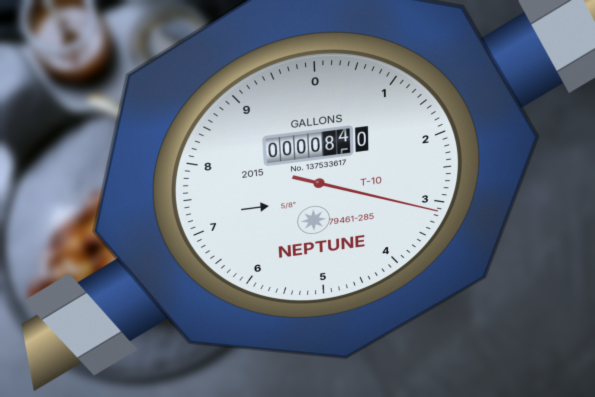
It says 843.1,gal
